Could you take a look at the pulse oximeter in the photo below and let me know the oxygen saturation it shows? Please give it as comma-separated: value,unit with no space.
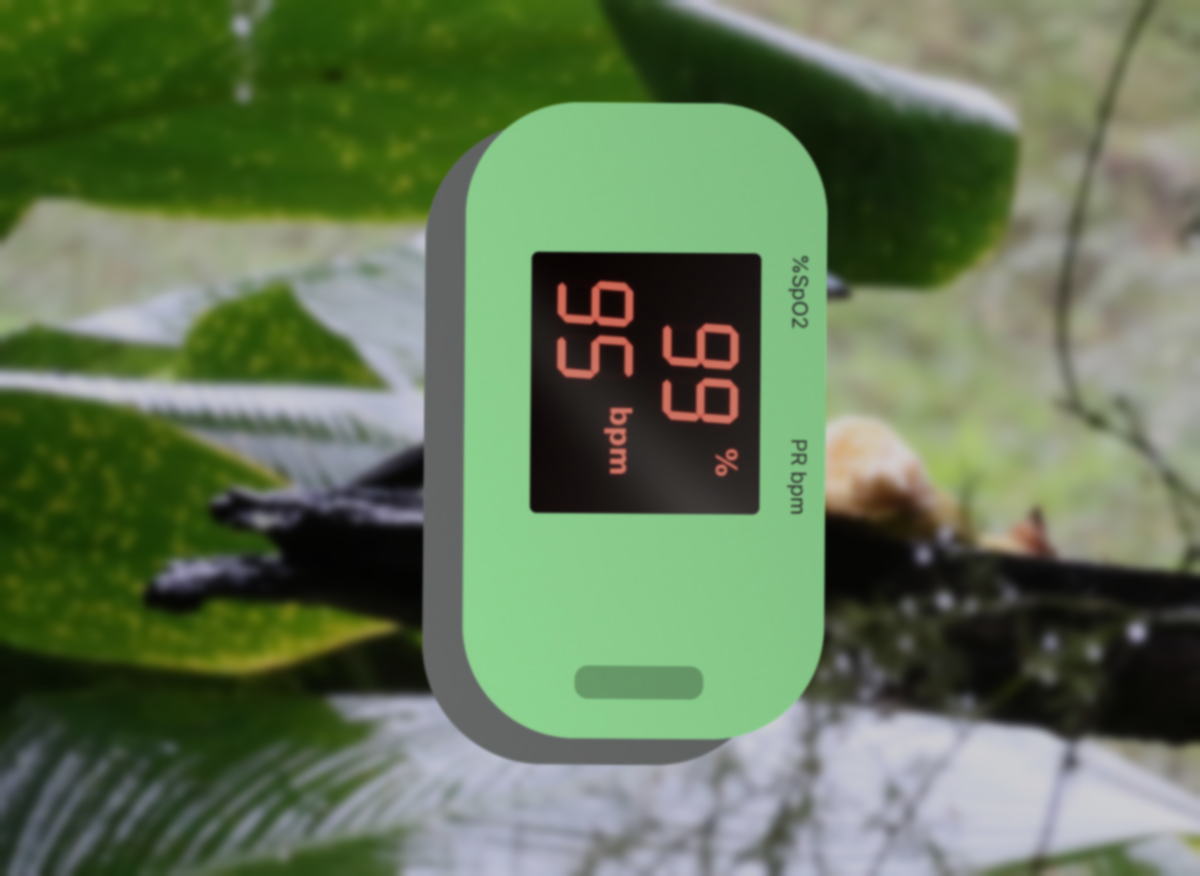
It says 99,%
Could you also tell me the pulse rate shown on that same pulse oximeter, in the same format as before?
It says 95,bpm
